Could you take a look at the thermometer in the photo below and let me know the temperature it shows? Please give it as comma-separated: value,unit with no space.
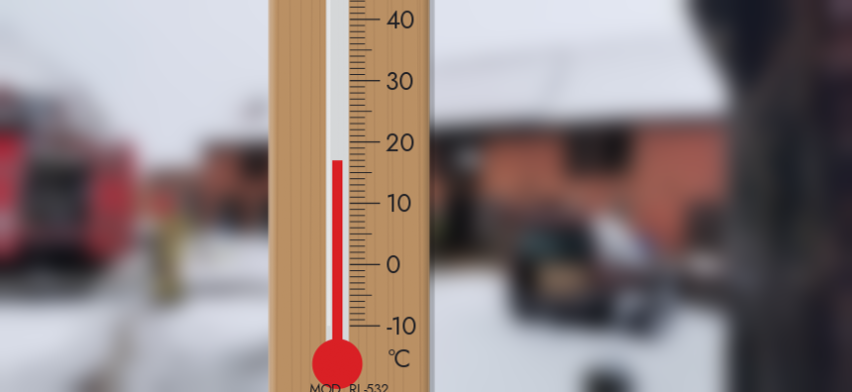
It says 17,°C
